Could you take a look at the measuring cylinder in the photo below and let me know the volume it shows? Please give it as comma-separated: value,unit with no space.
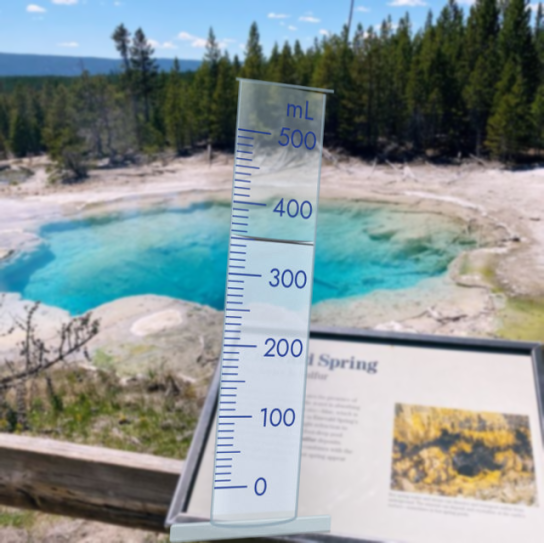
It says 350,mL
